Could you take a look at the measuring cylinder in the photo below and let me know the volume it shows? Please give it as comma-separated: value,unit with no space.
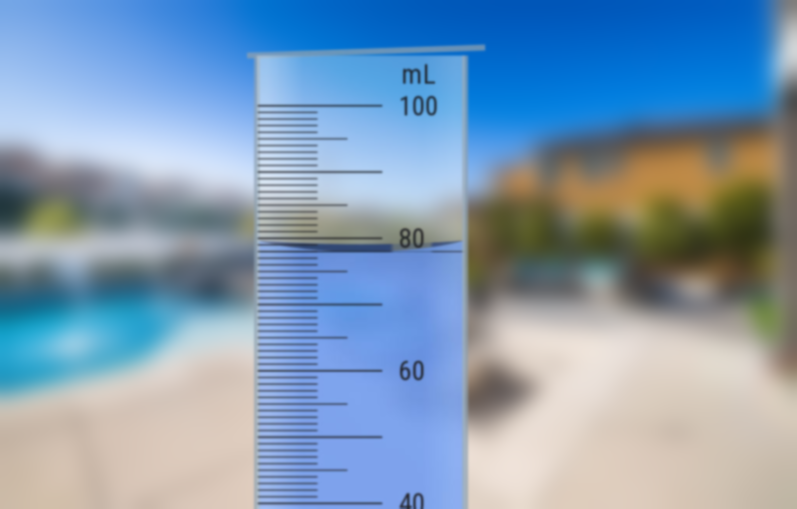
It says 78,mL
